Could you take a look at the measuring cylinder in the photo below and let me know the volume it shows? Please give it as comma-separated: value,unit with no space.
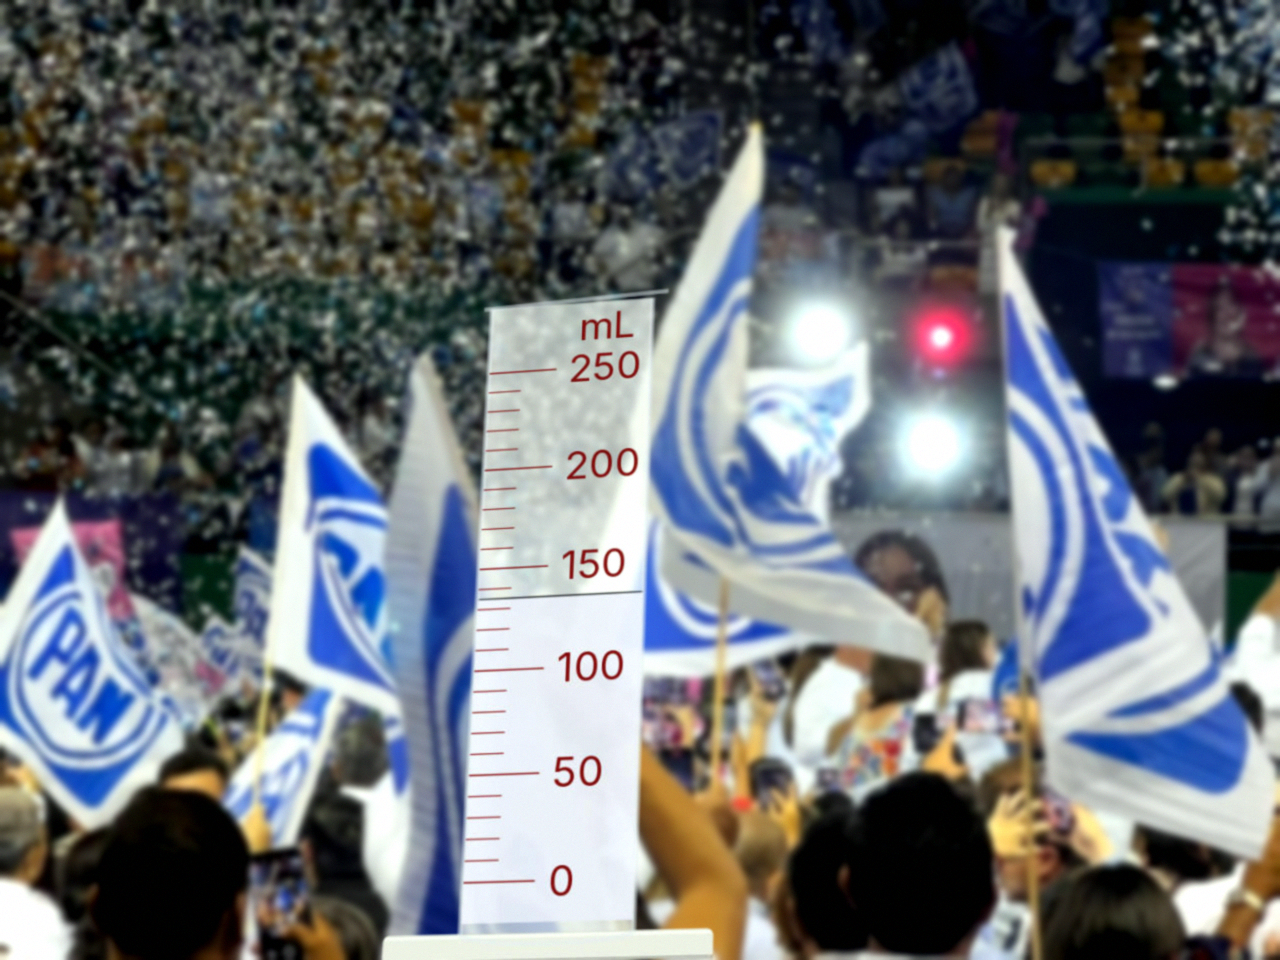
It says 135,mL
